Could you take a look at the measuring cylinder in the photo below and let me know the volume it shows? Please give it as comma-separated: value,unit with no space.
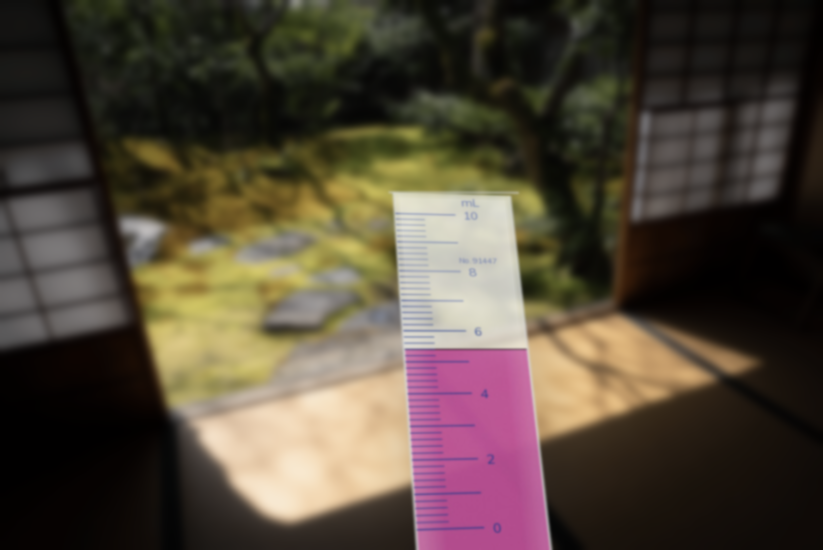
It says 5.4,mL
